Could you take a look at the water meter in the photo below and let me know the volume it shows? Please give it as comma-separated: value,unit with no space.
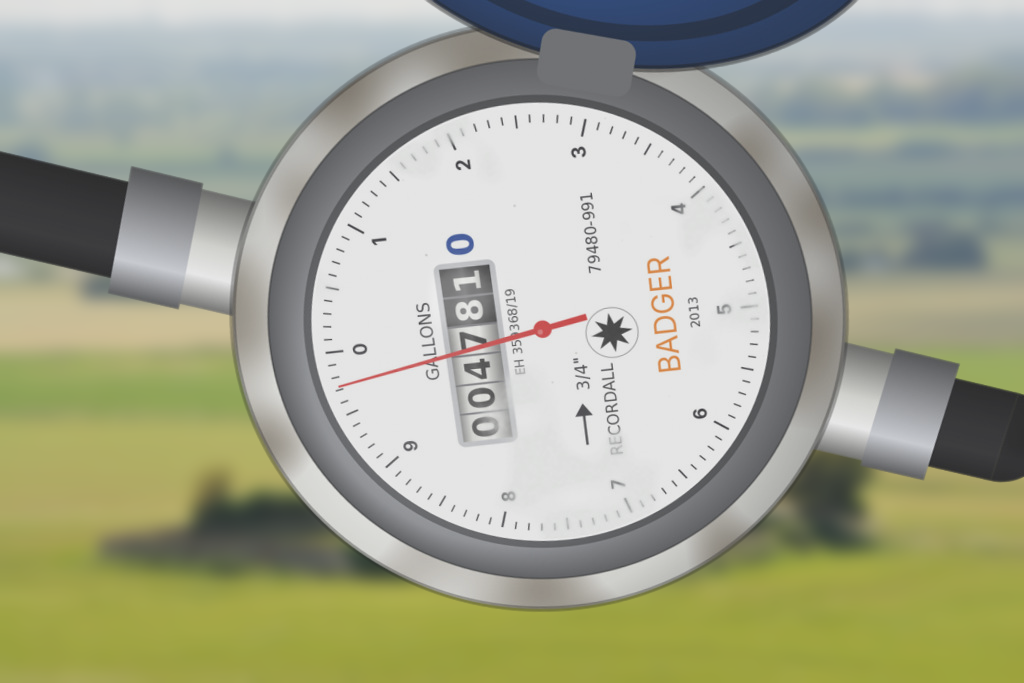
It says 47809.7,gal
